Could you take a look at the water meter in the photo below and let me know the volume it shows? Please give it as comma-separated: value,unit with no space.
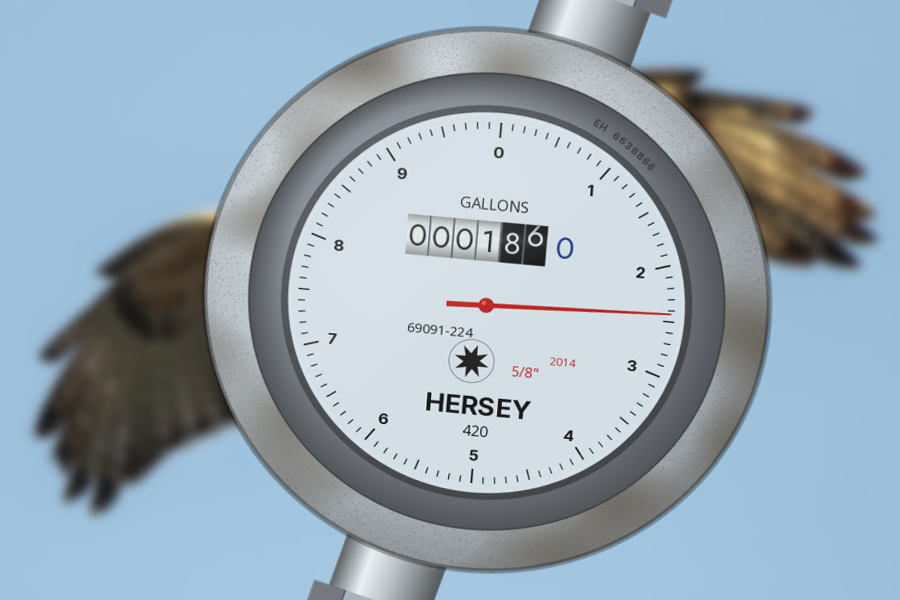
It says 1862.4,gal
